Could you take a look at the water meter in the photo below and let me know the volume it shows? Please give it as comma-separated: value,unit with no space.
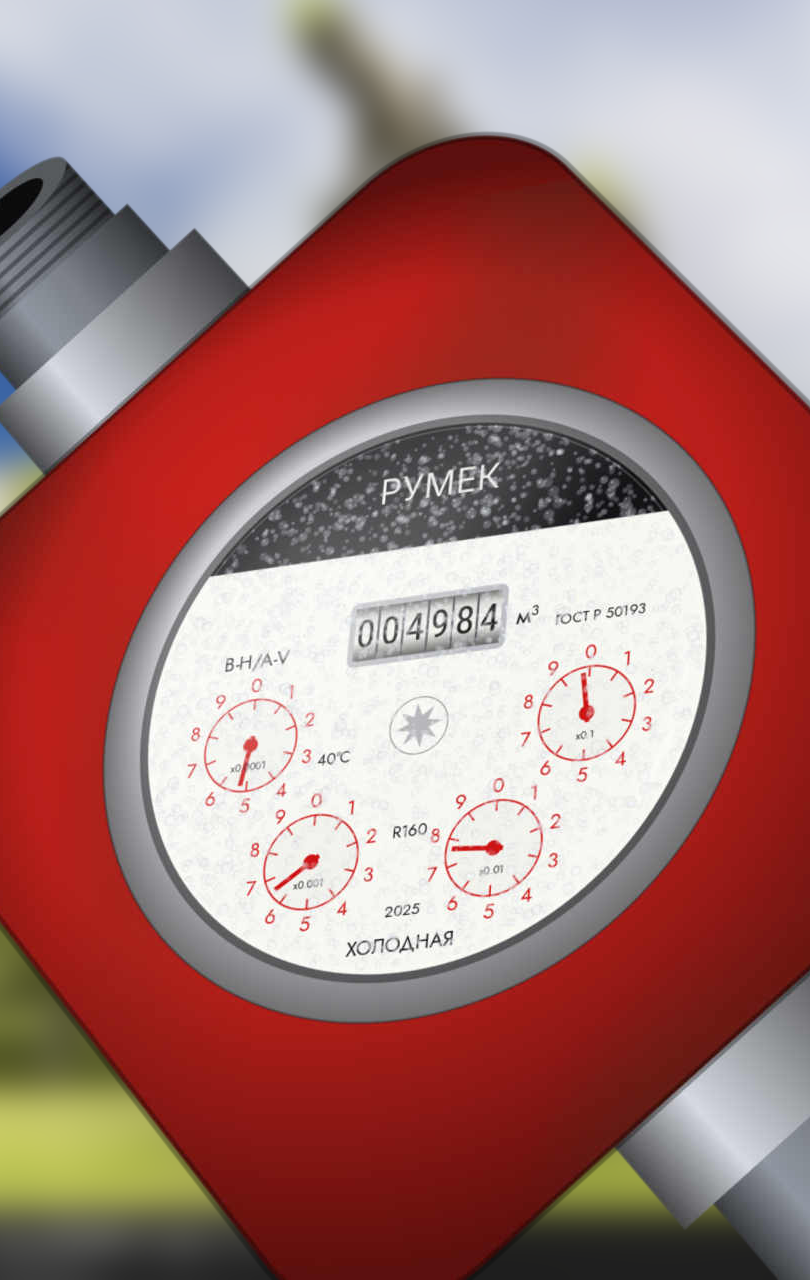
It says 4983.9765,m³
